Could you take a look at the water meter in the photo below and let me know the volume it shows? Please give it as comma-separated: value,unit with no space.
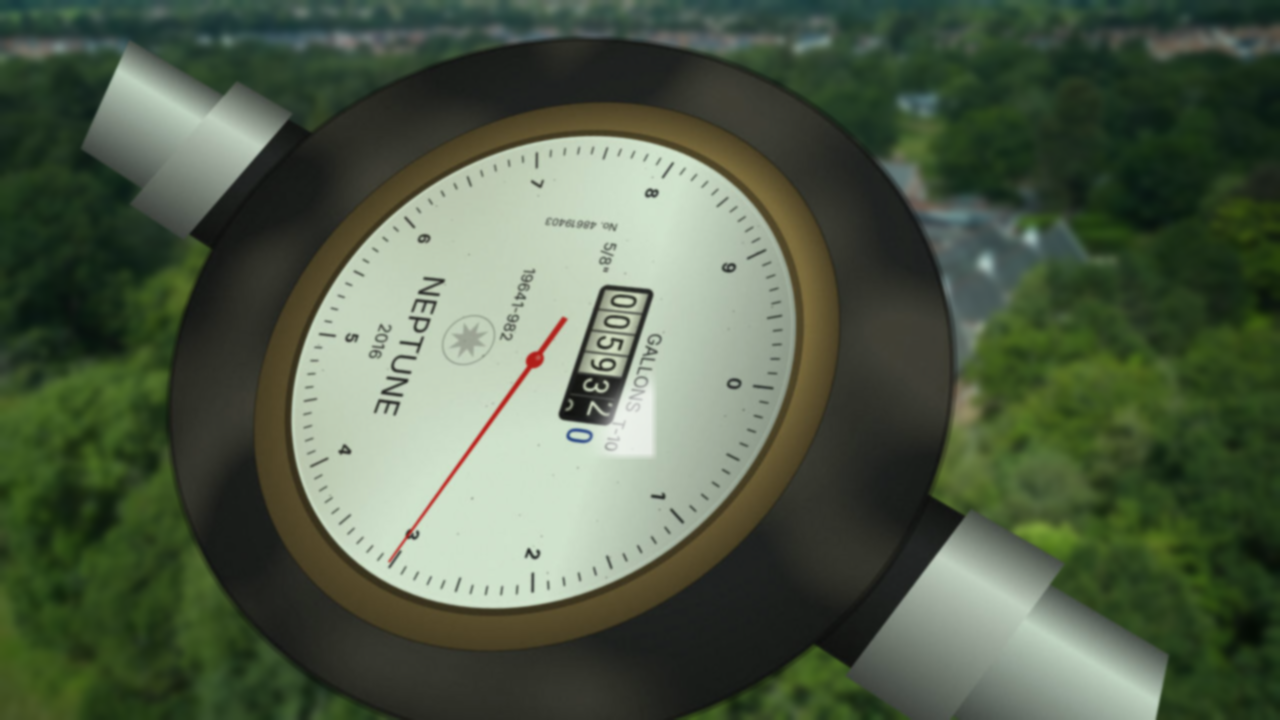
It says 59323.0,gal
